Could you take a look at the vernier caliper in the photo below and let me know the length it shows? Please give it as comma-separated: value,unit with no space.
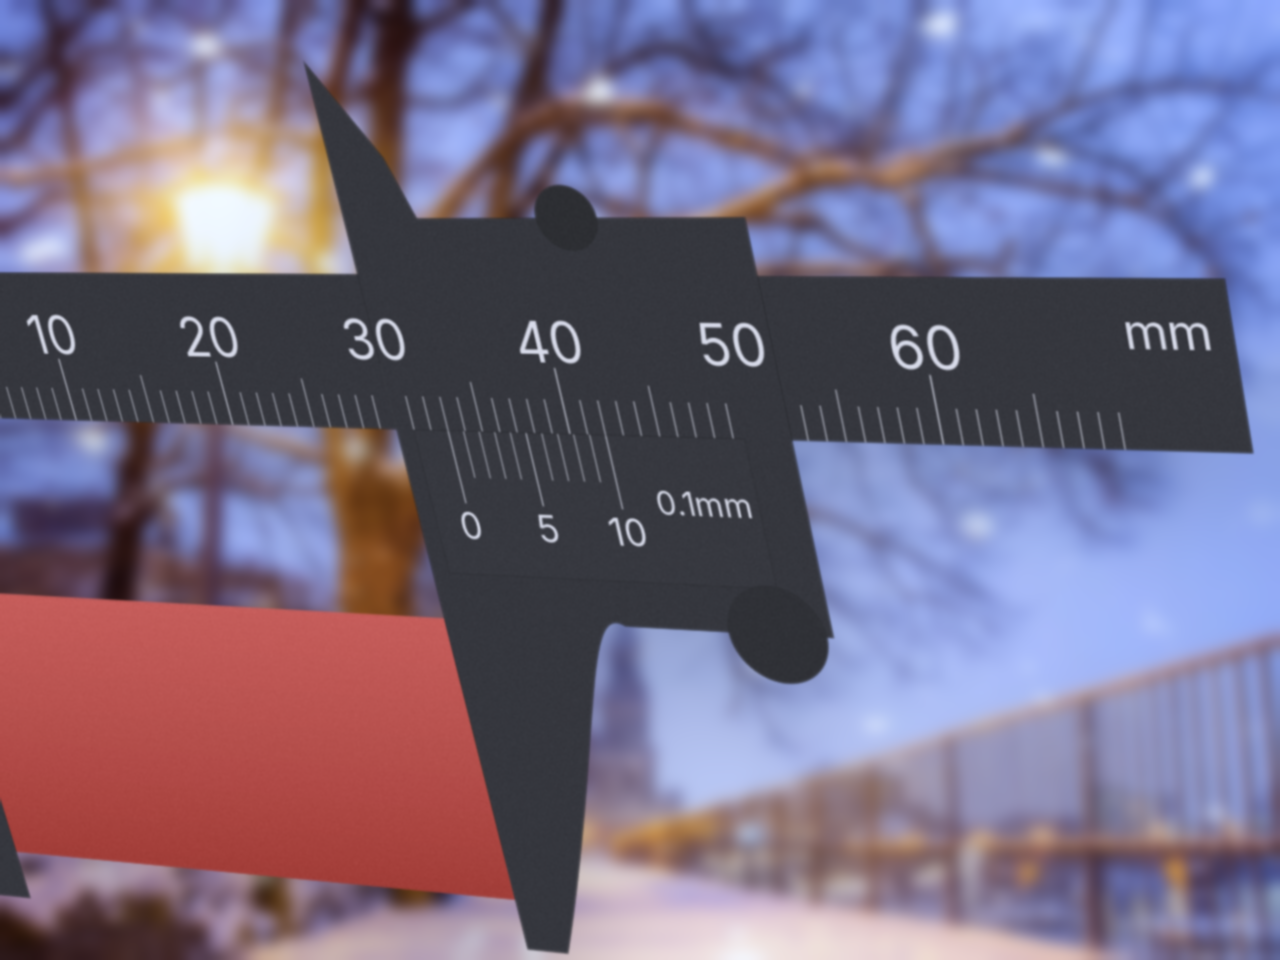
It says 33.0,mm
